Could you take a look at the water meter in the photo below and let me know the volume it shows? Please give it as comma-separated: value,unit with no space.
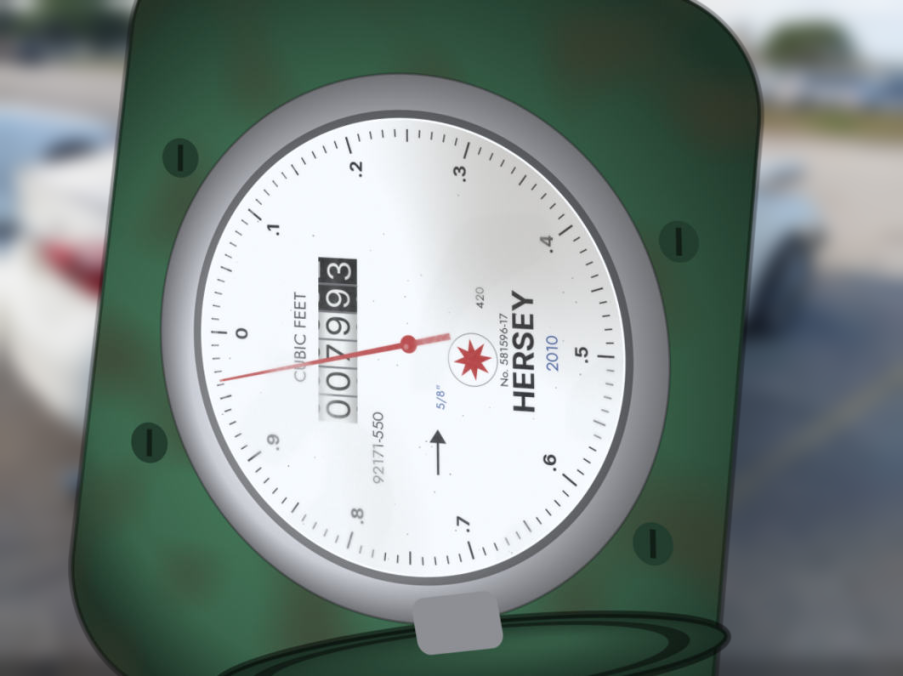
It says 7992.96,ft³
